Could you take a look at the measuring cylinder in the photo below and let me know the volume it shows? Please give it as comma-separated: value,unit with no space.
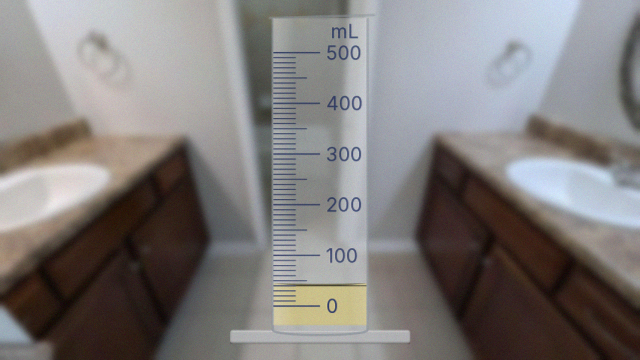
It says 40,mL
